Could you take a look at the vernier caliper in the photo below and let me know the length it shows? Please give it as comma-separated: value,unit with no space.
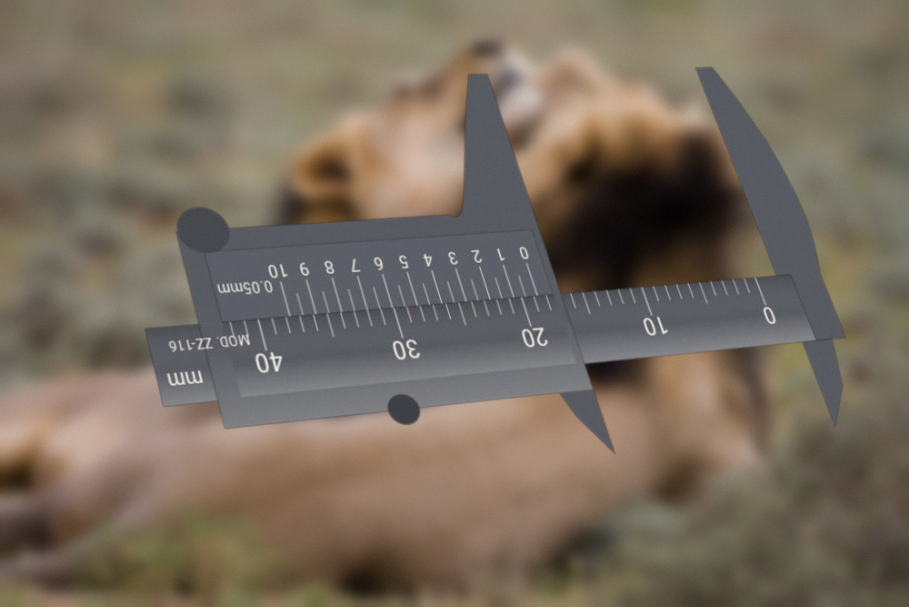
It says 18.7,mm
